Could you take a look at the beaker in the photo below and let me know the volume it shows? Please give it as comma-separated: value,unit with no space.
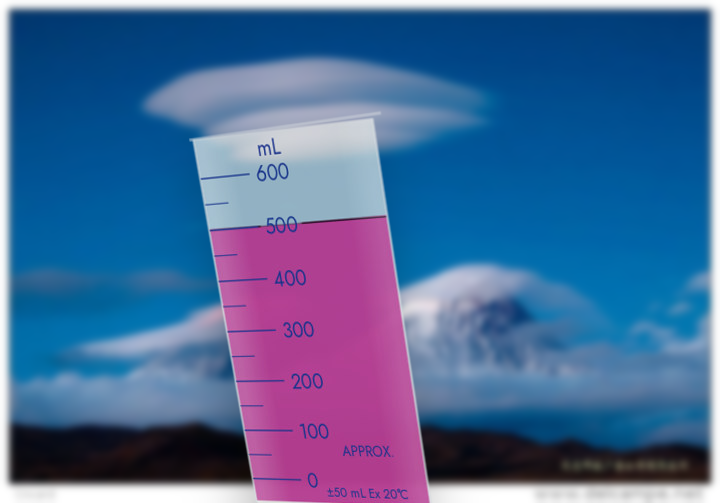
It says 500,mL
